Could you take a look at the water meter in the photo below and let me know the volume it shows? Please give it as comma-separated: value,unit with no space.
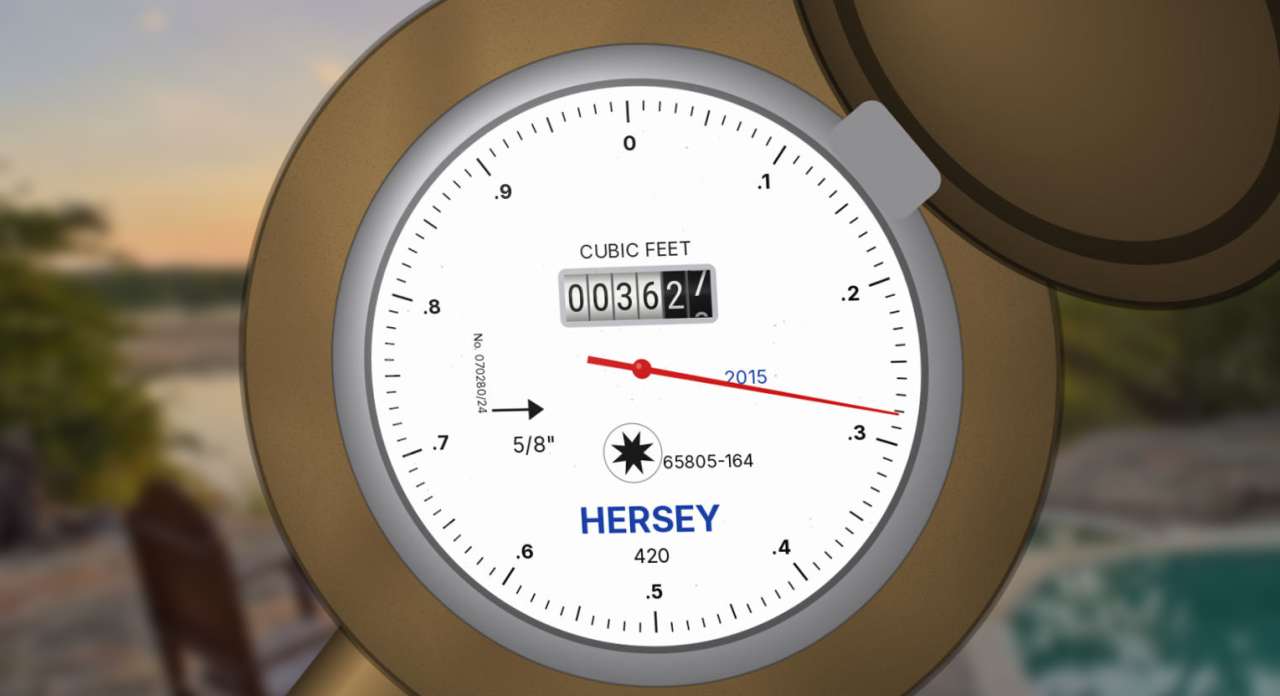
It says 3627.28,ft³
